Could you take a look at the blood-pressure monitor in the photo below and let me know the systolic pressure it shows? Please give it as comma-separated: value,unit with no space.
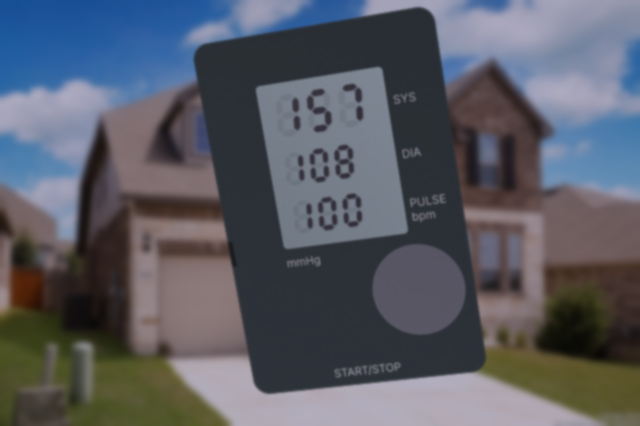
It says 157,mmHg
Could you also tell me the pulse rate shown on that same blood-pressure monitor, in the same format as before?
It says 100,bpm
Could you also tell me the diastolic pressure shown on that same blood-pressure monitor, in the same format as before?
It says 108,mmHg
